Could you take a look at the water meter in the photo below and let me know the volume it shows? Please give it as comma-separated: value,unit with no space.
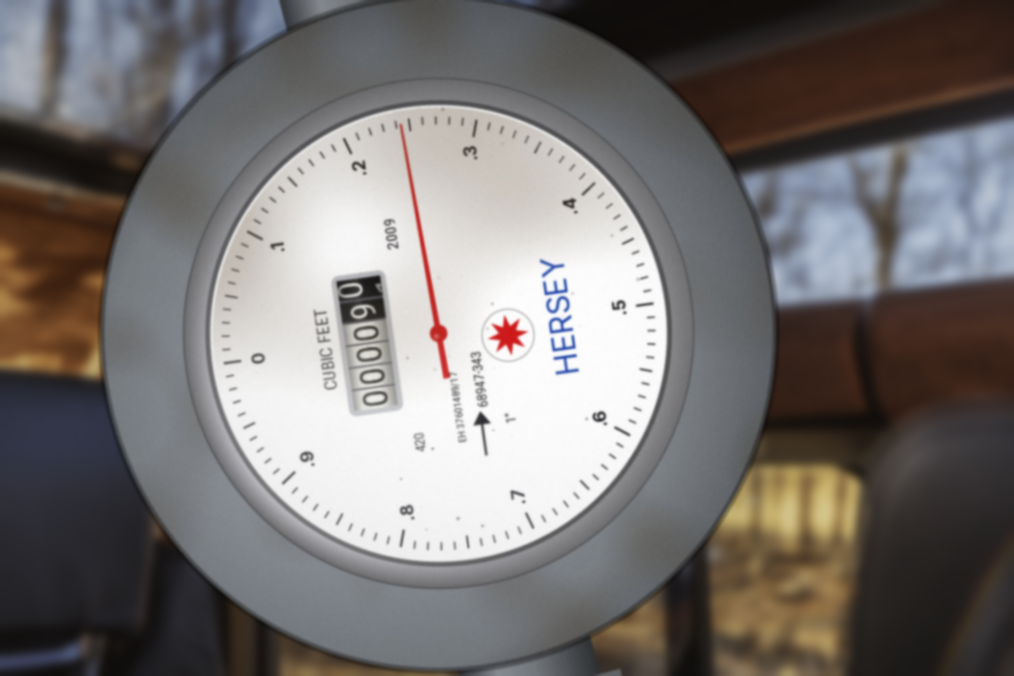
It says 90.24,ft³
